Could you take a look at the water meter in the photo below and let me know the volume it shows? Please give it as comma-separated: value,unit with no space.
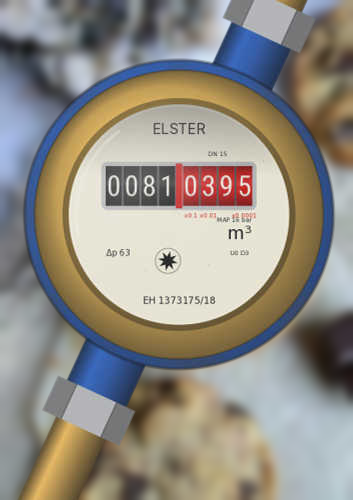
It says 81.0395,m³
